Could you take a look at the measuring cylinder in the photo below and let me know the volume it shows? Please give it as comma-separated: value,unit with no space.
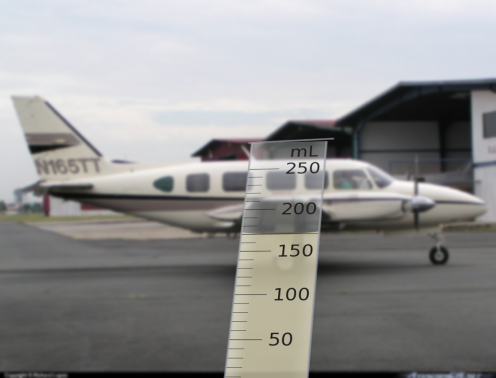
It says 170,mL
